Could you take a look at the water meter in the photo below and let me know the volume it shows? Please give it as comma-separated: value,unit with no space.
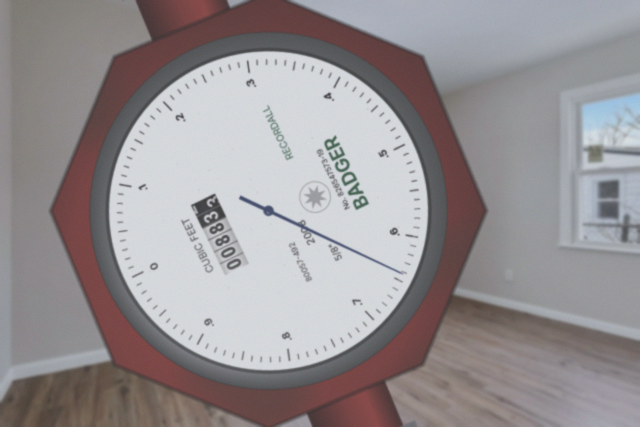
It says 8832.64,ft³
